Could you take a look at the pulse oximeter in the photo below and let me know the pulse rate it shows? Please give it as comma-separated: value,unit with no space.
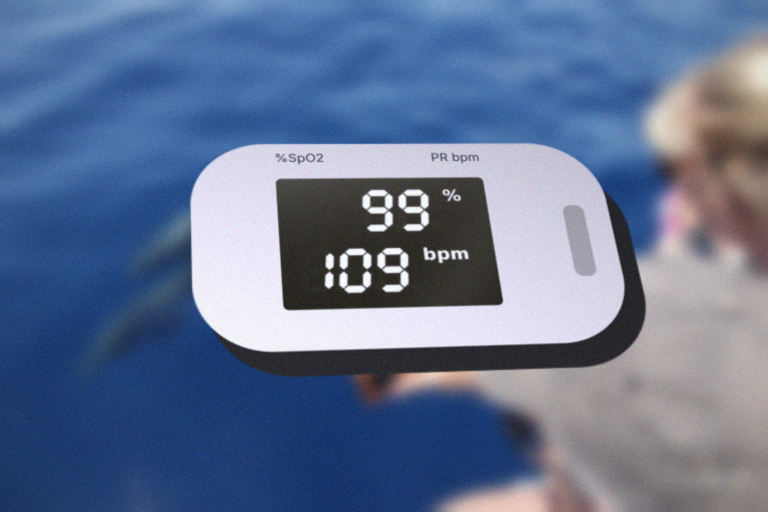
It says 109,bpm
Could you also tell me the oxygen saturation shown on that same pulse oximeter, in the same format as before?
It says 99,%
